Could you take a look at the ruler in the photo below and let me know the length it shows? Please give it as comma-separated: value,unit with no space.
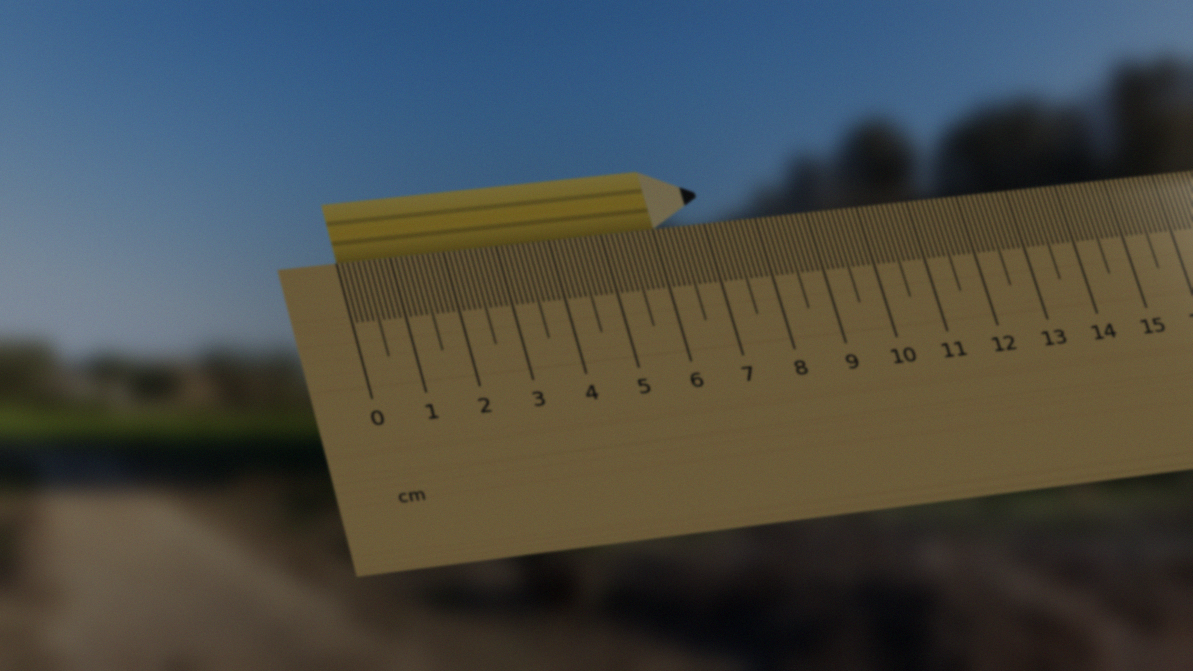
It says 7,cm
